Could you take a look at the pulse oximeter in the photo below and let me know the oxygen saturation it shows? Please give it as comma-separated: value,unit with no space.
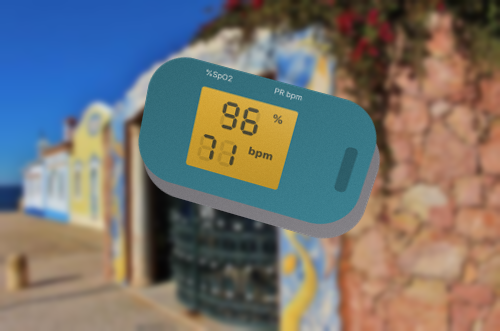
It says 96,%
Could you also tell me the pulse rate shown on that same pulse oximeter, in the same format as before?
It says 71,bpm
